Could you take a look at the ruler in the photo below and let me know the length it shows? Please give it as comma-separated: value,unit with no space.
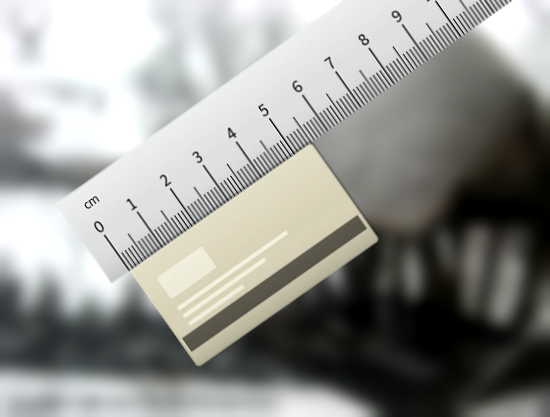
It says 5.5,cm
